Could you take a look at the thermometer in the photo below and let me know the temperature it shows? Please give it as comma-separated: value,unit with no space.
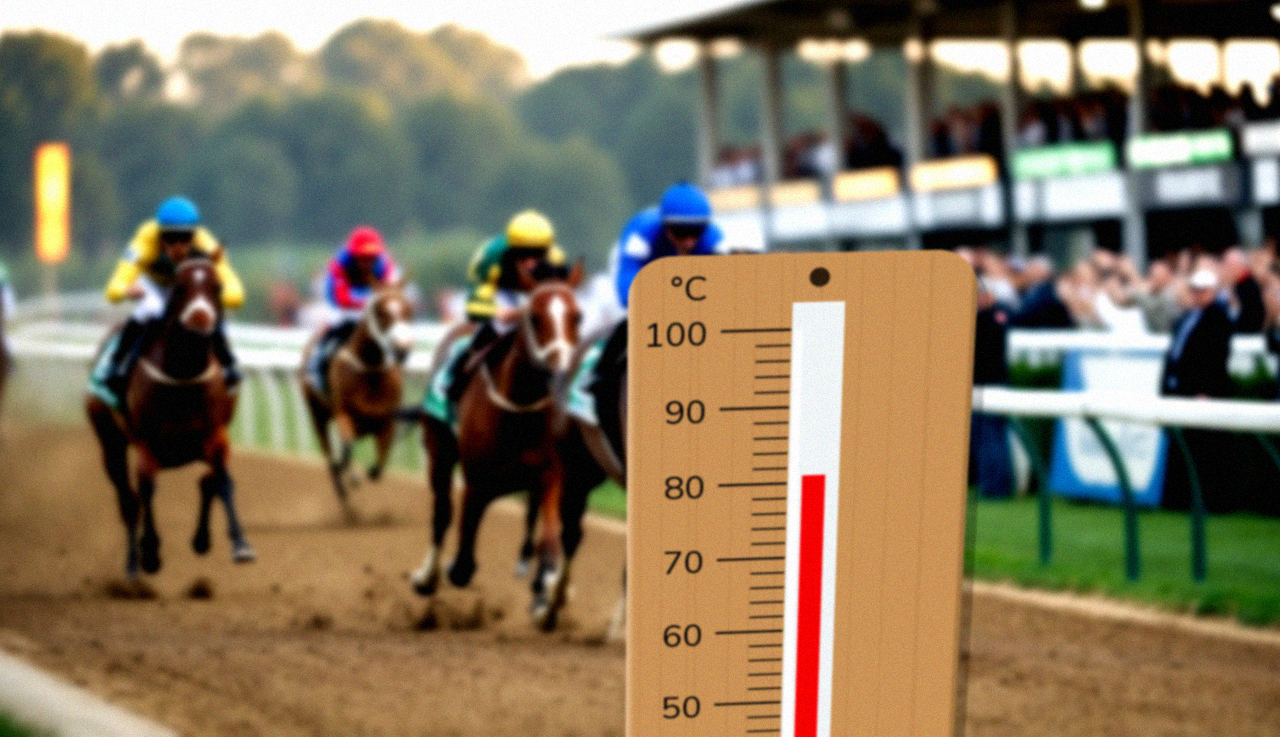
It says 81,°C
